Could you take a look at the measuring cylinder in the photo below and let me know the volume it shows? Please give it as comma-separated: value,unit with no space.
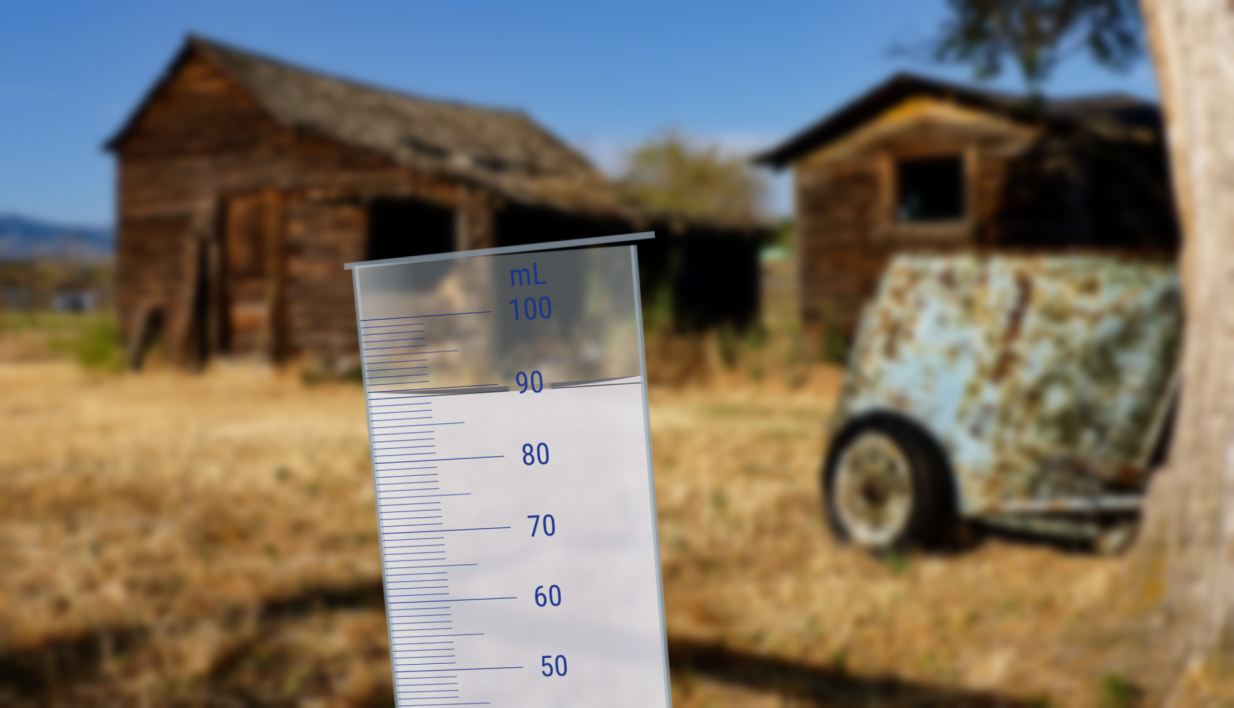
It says 89,mL
